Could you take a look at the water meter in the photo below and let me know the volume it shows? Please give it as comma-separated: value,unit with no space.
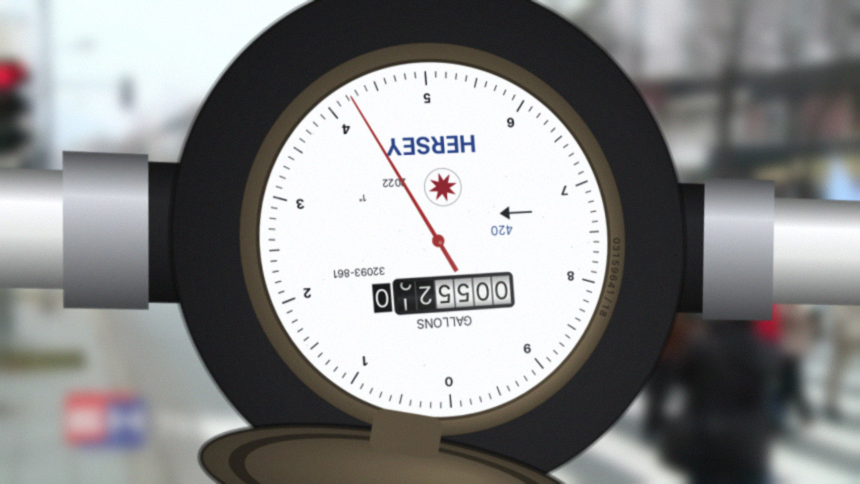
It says 55214.2,gal
